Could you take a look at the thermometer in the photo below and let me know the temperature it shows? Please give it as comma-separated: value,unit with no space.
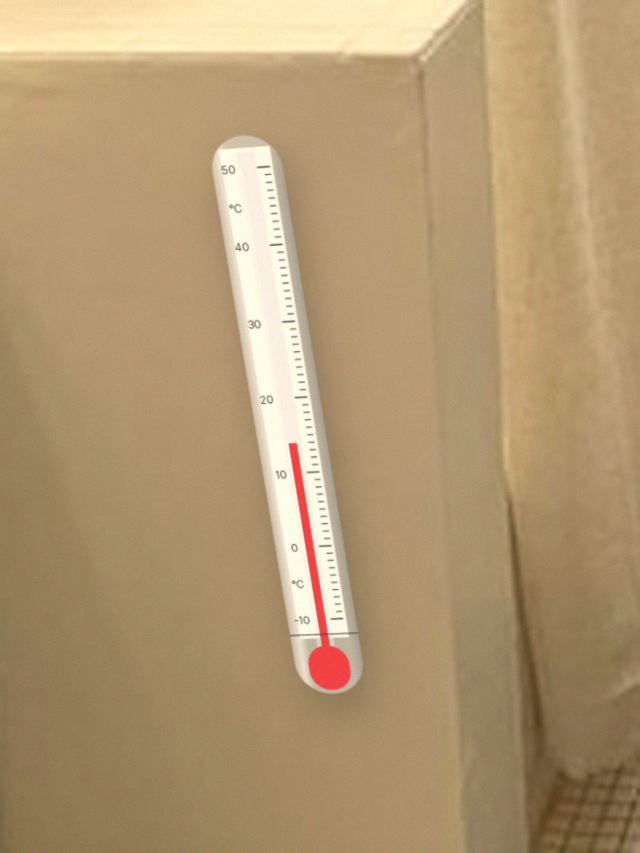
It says 14,°C
